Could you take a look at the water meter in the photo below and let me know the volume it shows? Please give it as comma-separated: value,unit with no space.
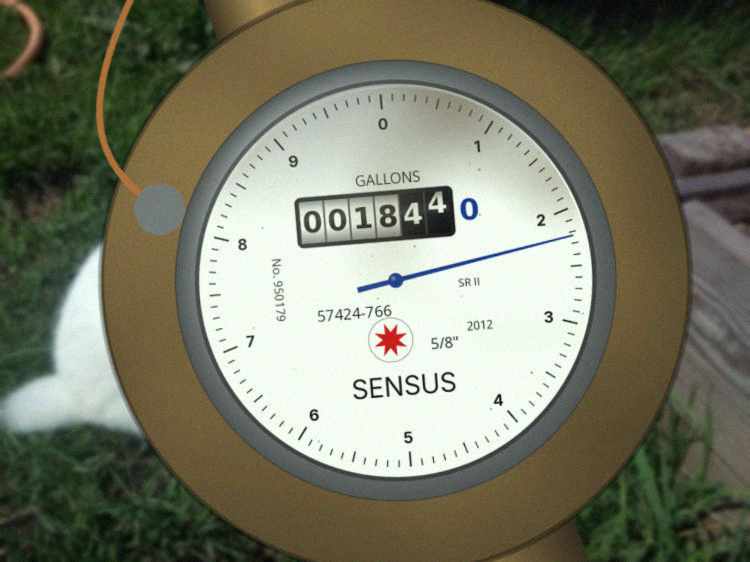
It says 18442.2,gal
